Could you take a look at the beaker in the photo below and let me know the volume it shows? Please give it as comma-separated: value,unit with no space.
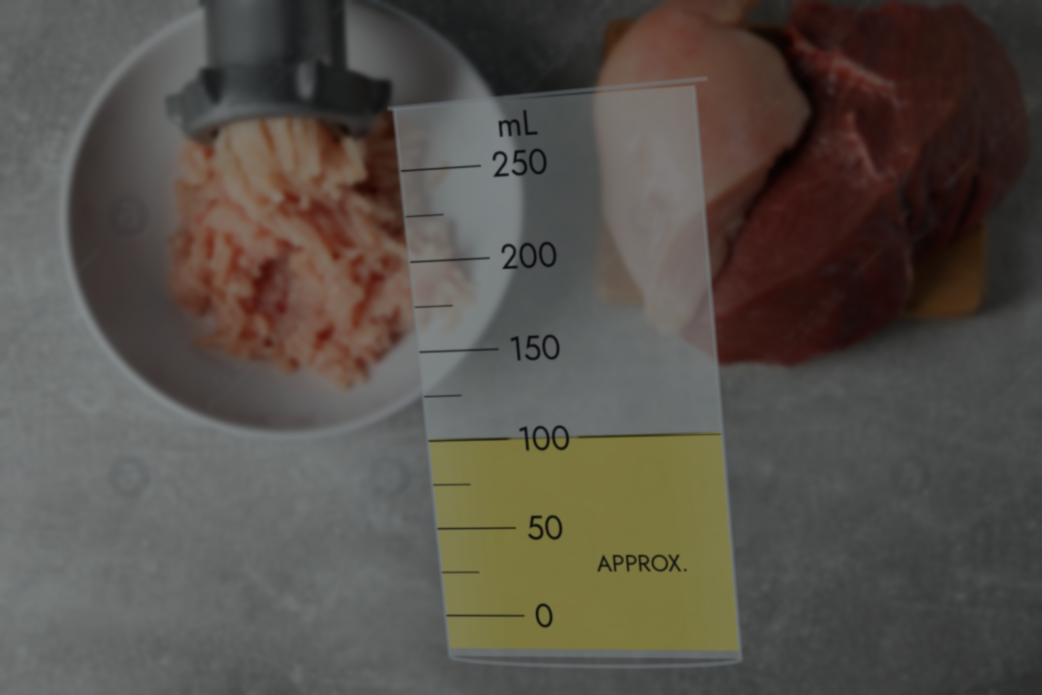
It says 100,mL
